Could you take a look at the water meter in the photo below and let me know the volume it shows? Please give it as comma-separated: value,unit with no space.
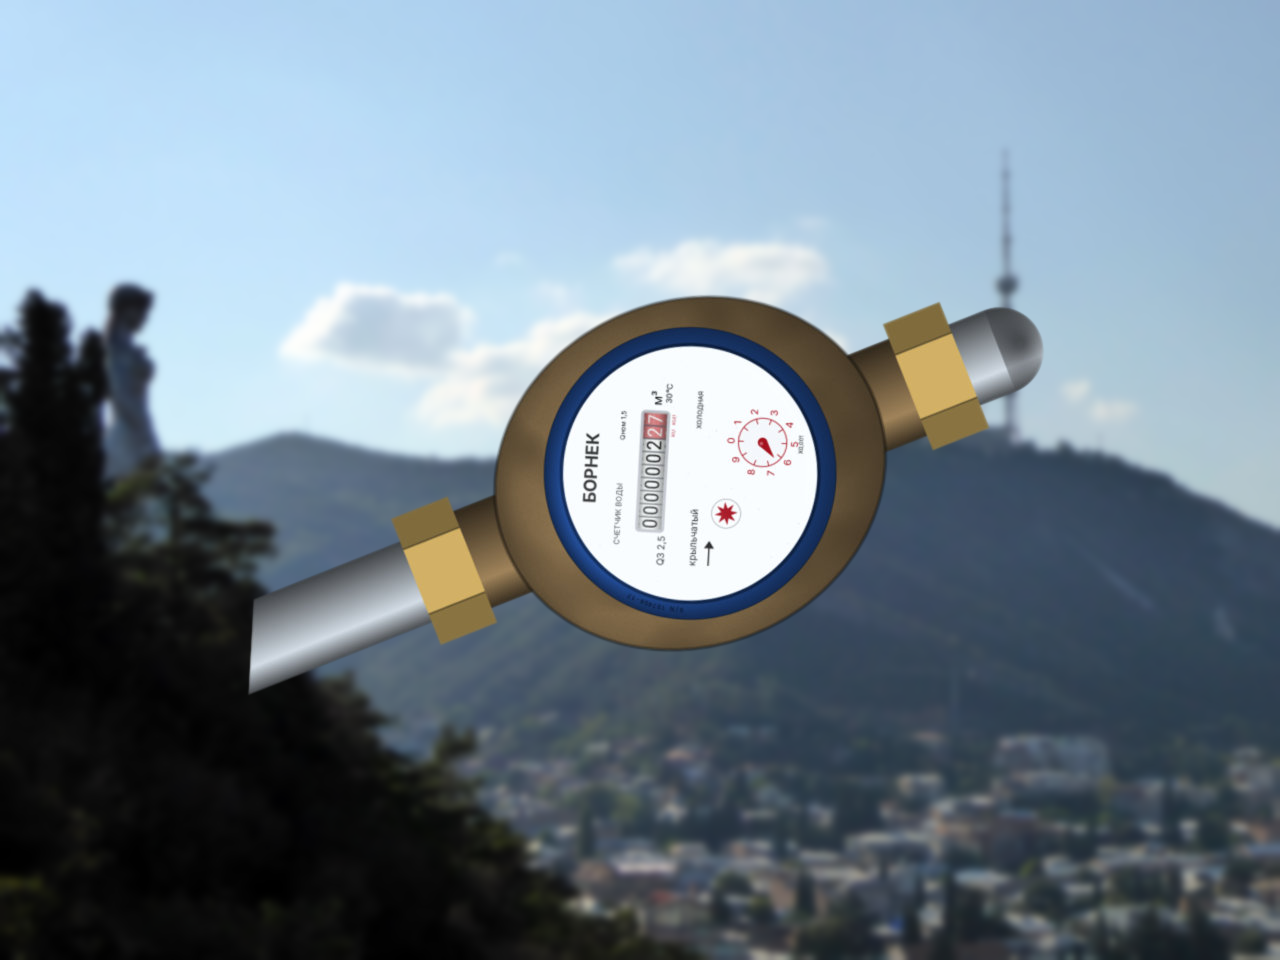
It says 2.276,m³
